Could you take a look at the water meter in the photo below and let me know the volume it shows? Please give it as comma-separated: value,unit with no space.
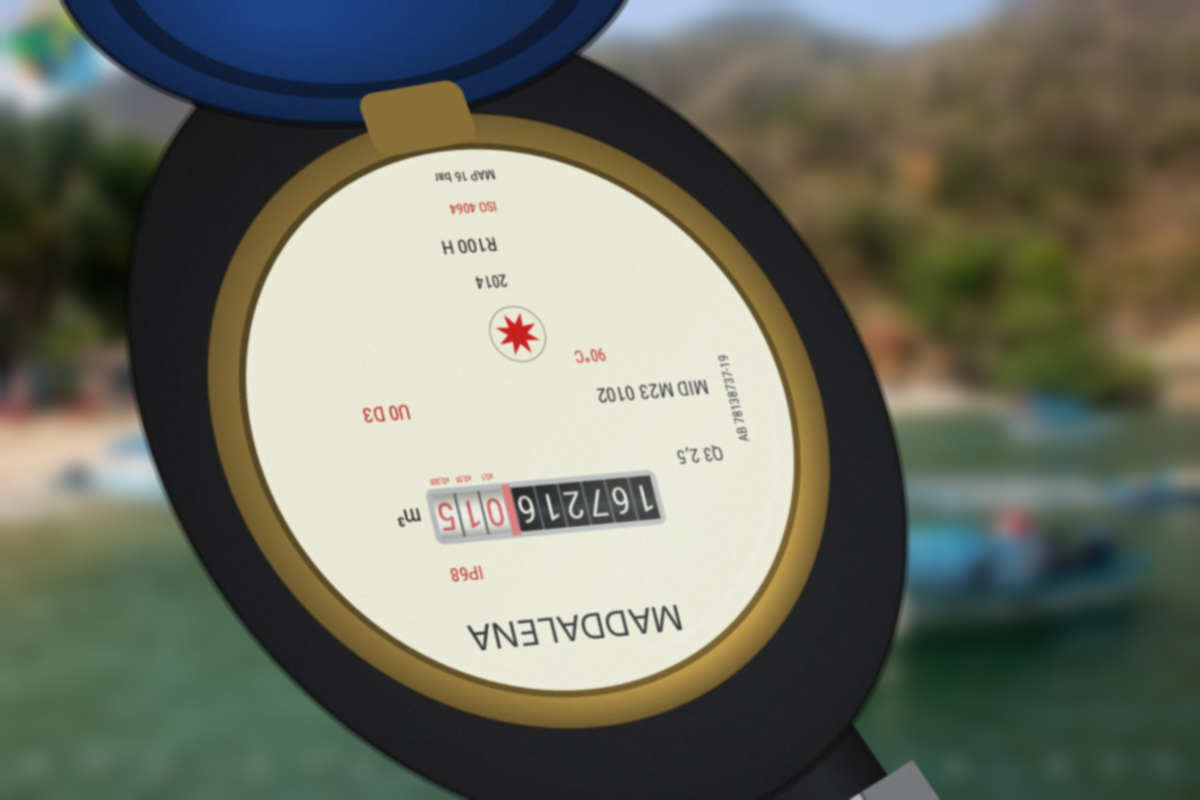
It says 167216.015,m³
